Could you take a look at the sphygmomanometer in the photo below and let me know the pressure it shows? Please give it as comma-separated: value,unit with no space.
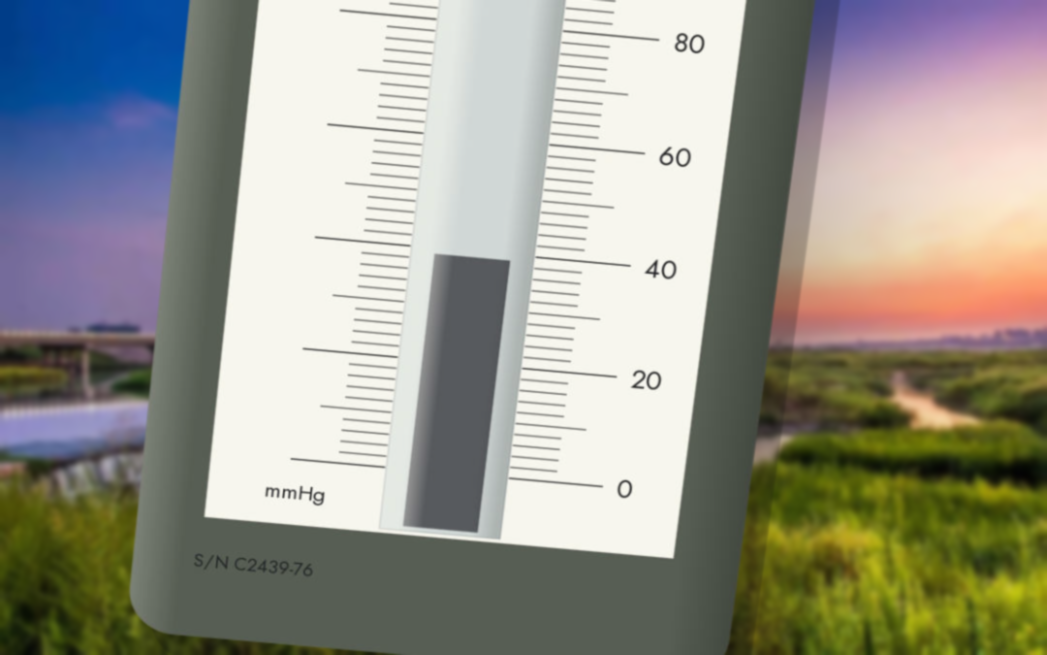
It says 39,mmHg
